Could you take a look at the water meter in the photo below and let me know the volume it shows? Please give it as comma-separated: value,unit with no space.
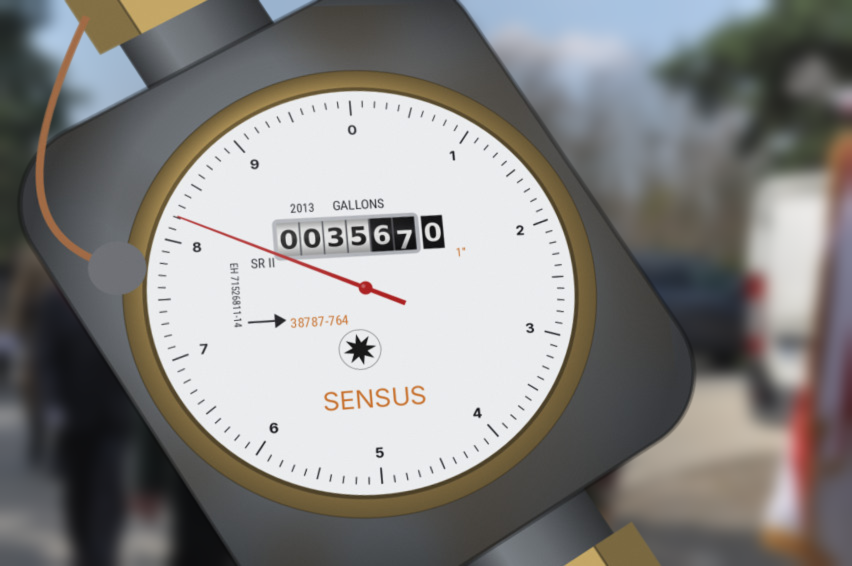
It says 35668.2,gal
